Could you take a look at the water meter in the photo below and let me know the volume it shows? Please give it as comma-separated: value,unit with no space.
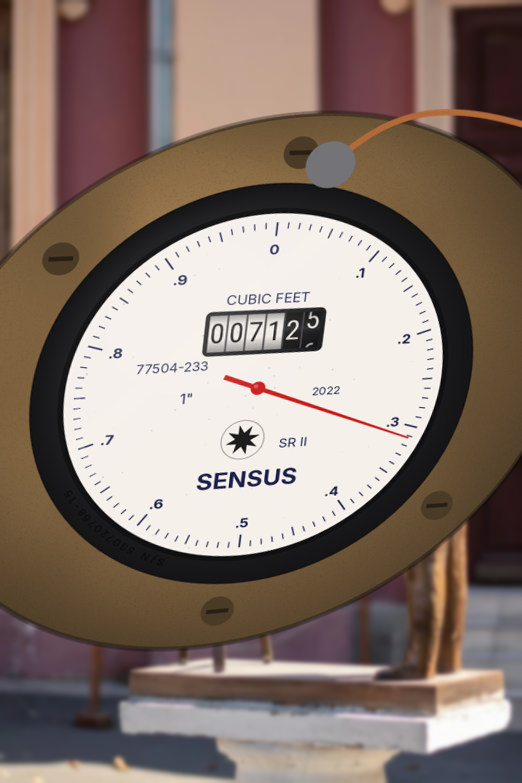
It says 7125.31,ft³
